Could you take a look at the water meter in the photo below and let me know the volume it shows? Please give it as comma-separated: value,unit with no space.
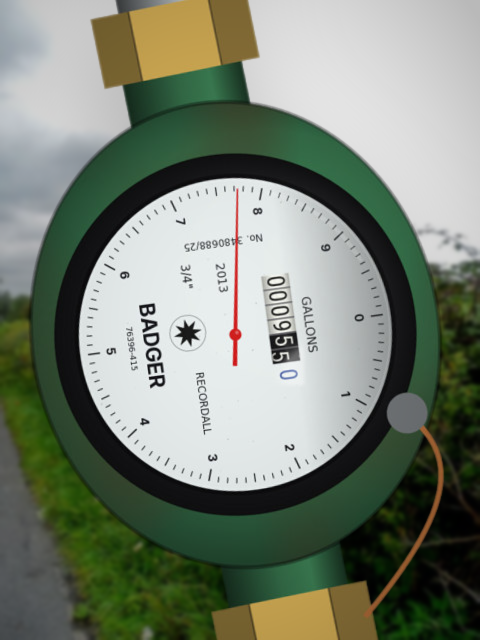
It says 9547.7,gal
